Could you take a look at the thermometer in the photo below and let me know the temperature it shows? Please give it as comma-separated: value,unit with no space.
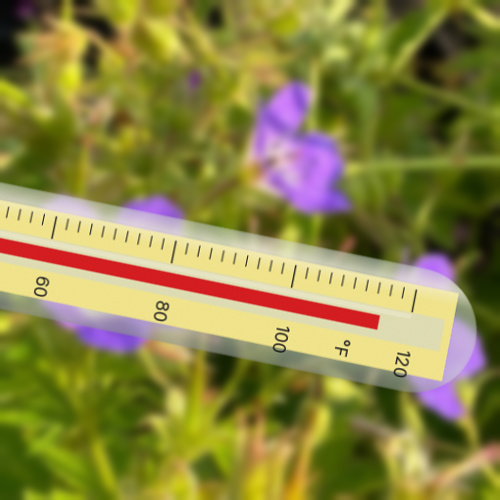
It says 115,°F
